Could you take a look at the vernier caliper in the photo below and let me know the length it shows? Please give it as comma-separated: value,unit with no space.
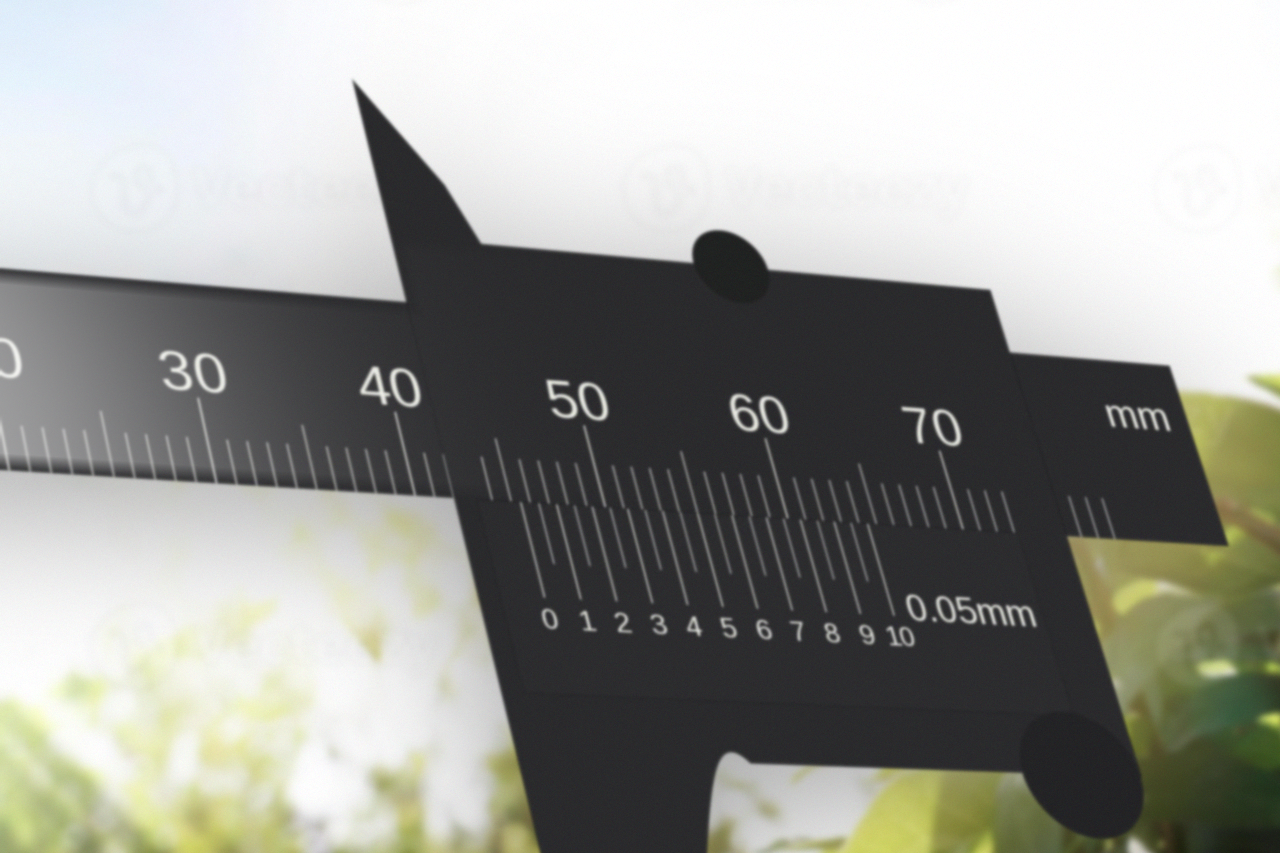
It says 45.5,mm
